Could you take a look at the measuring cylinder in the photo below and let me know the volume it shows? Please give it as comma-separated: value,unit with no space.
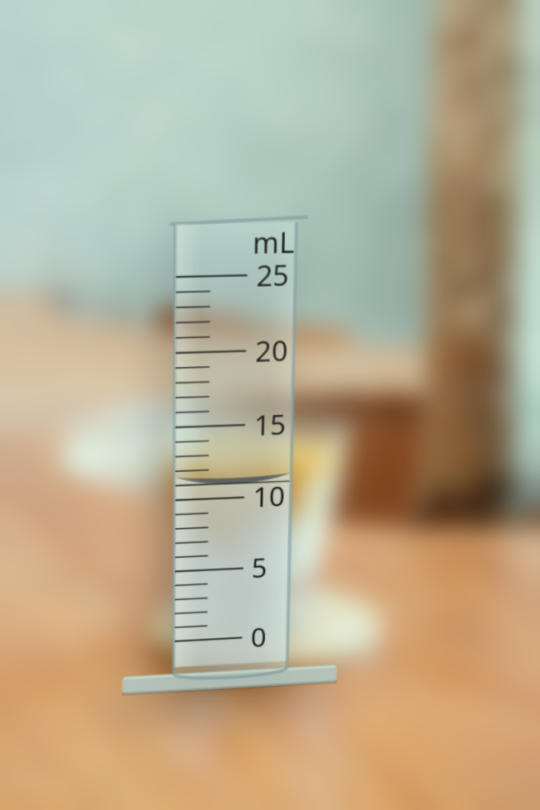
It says 11,mL
